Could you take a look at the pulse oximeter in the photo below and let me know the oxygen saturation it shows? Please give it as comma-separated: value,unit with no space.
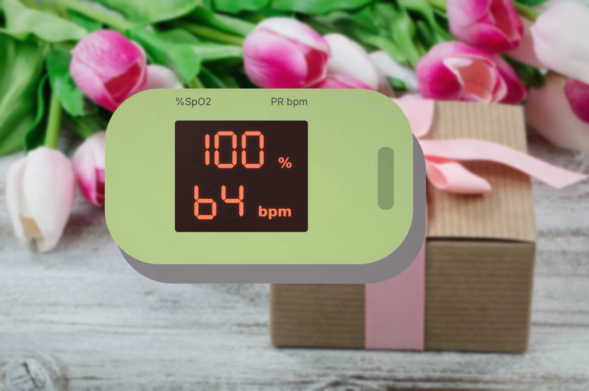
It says 100,%
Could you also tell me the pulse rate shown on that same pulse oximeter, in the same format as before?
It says 64,bpm
